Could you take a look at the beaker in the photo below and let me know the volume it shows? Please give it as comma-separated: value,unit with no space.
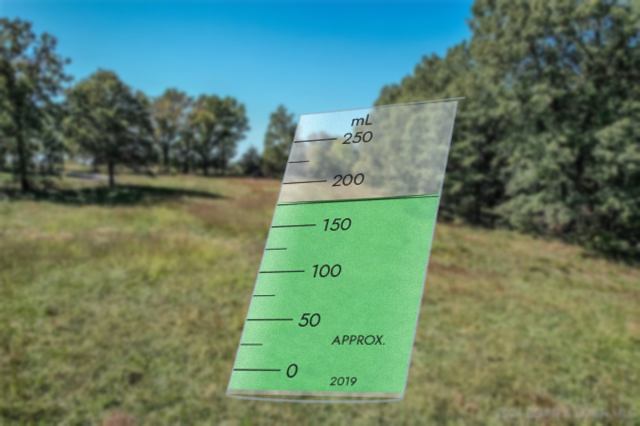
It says 175,mL
